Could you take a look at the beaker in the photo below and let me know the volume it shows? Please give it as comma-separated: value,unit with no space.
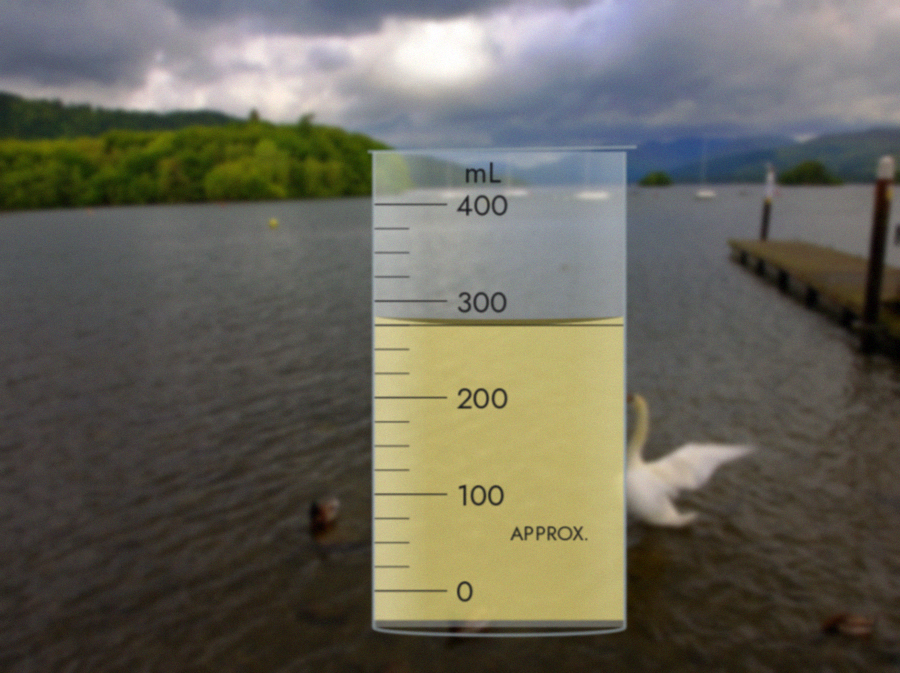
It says 275,mL
